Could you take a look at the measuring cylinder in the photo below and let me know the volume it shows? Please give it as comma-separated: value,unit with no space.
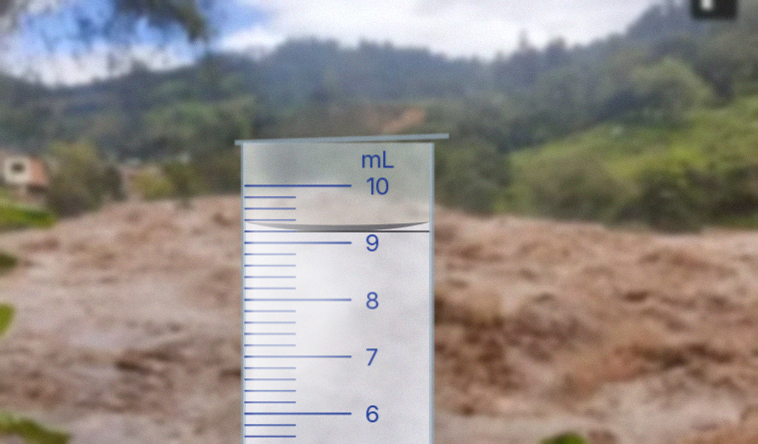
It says 9.2,mL
